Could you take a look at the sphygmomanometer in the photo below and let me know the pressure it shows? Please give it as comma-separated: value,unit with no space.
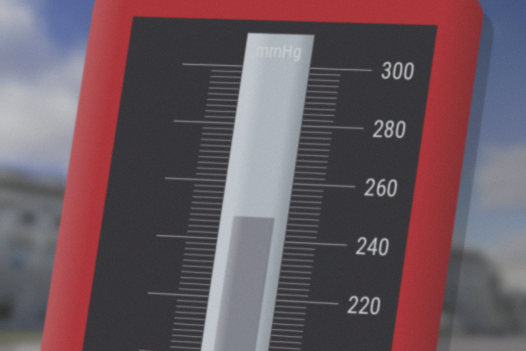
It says 248,mmHg
